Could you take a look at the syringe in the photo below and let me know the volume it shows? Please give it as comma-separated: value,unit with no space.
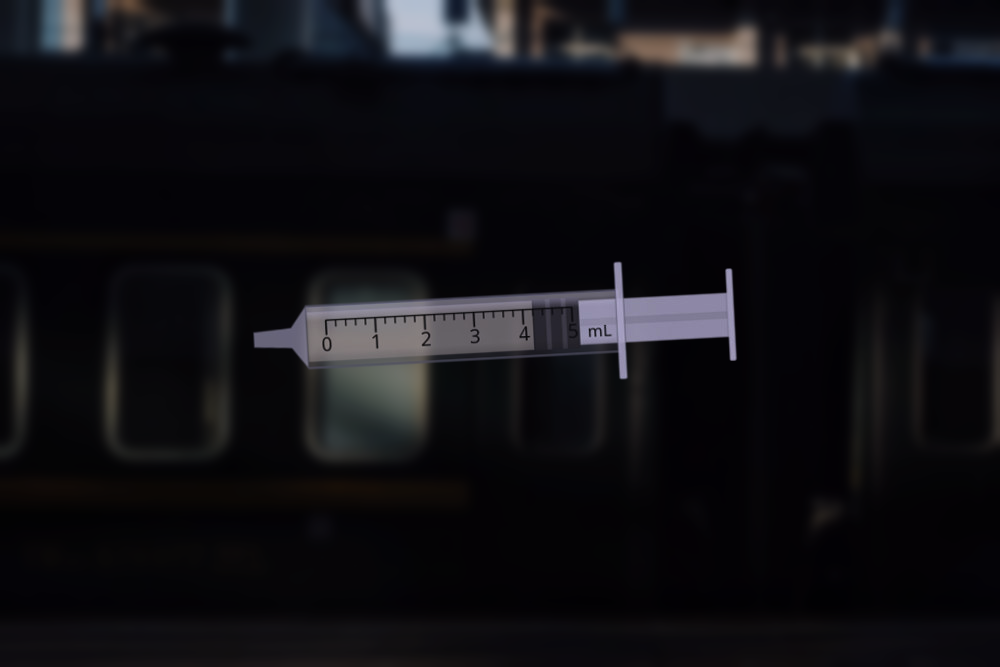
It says 4.2,mL
